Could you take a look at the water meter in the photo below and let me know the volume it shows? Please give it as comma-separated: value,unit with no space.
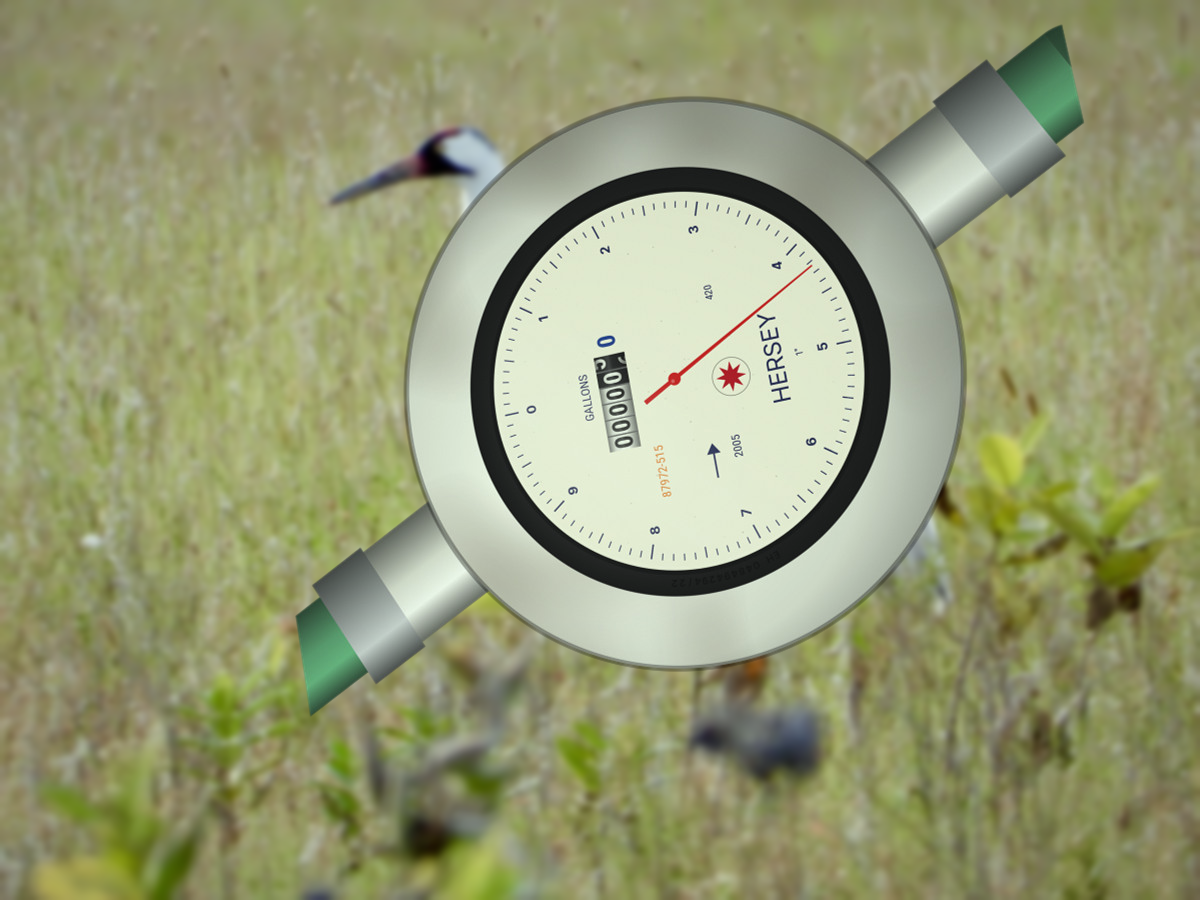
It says 54.2,gal
